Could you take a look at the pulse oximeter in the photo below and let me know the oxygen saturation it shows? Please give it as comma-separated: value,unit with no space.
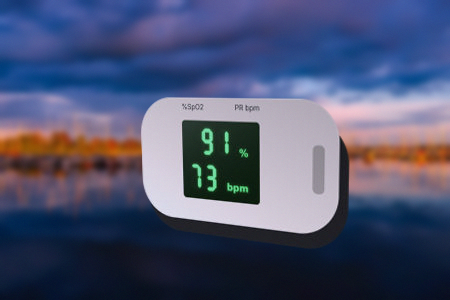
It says 91,%
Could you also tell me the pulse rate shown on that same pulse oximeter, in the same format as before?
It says 73,bpm
